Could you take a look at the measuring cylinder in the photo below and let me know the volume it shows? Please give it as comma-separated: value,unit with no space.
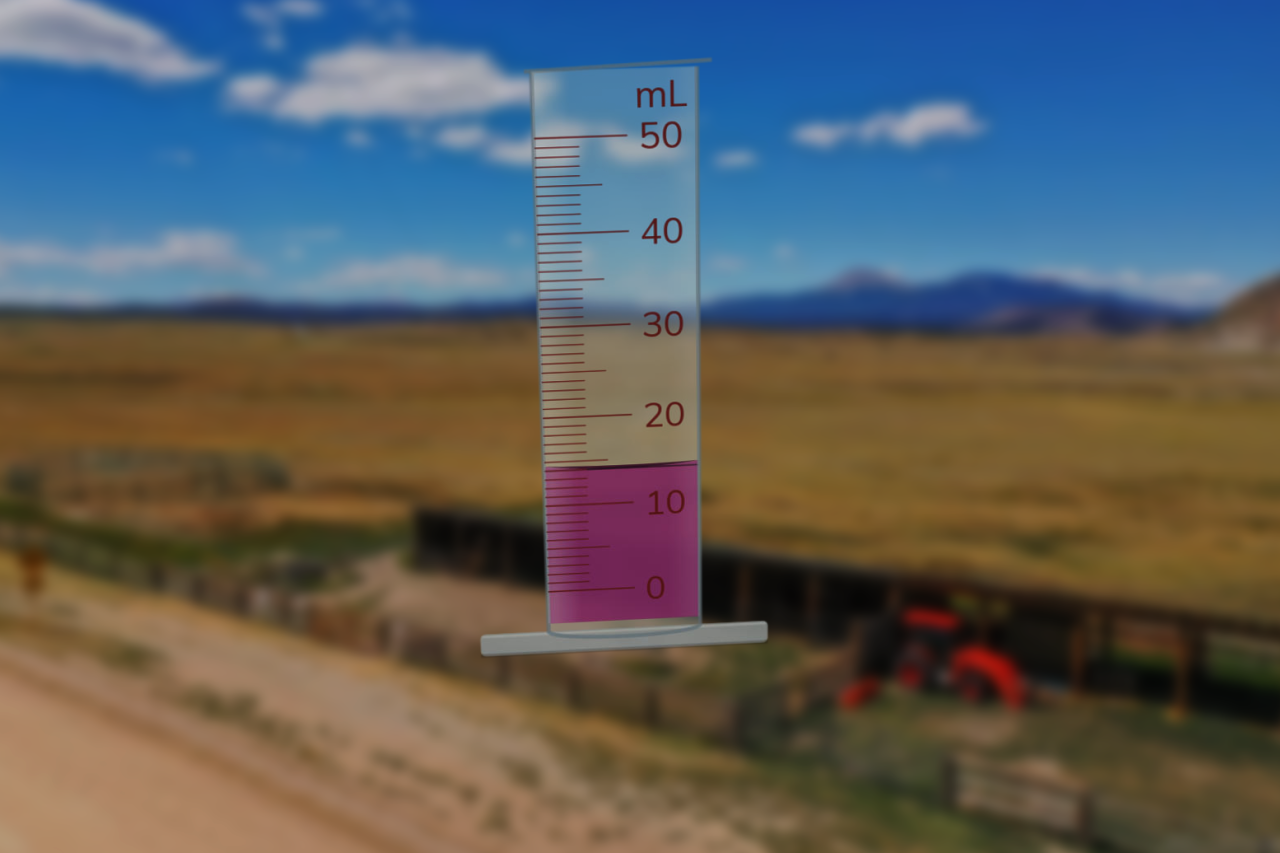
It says 14,mL
